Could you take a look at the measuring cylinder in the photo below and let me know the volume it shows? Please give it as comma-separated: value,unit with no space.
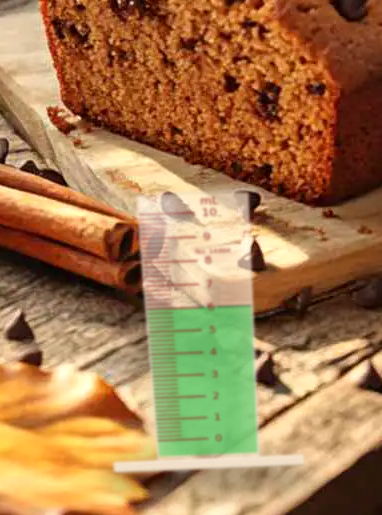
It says 6,mL
